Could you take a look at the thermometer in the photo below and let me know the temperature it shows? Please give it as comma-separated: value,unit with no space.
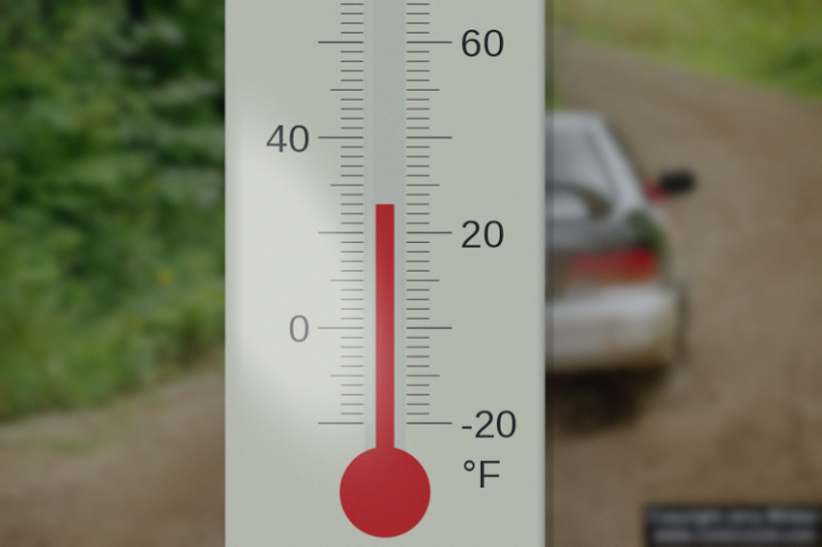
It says 26,°F
